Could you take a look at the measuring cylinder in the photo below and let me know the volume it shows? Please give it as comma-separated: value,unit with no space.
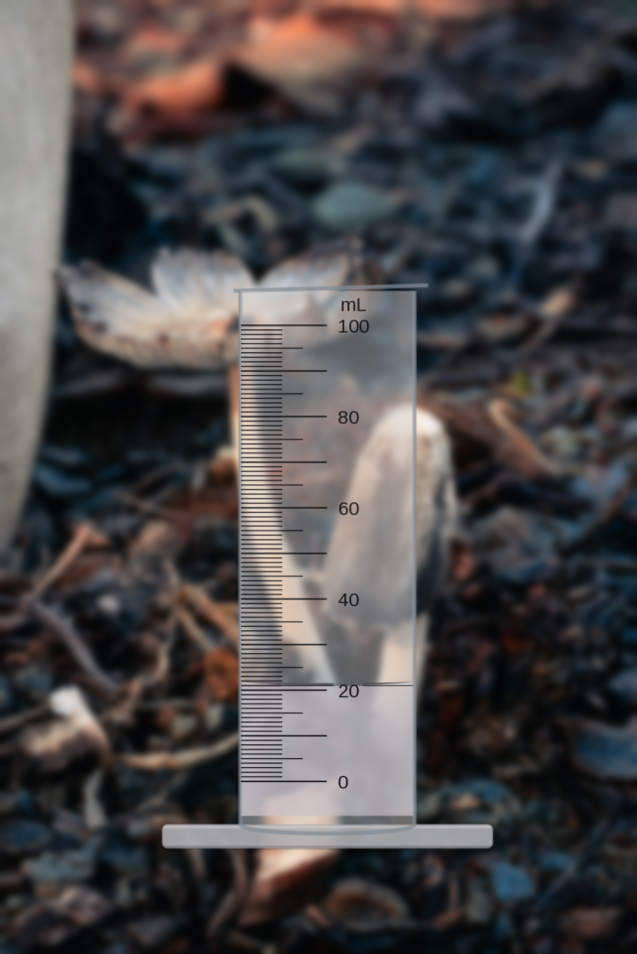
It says 21,mL
